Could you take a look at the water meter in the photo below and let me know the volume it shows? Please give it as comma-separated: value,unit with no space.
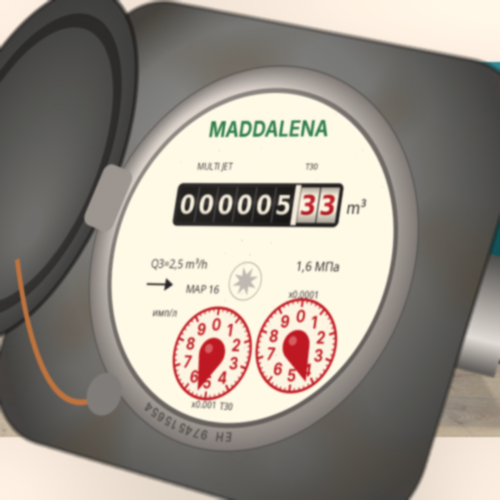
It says 5.3354,m³
